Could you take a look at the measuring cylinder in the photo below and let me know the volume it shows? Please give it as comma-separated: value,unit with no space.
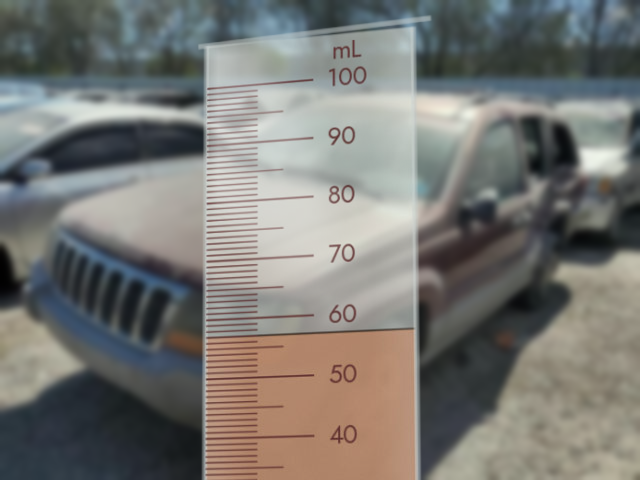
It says 57,mL
